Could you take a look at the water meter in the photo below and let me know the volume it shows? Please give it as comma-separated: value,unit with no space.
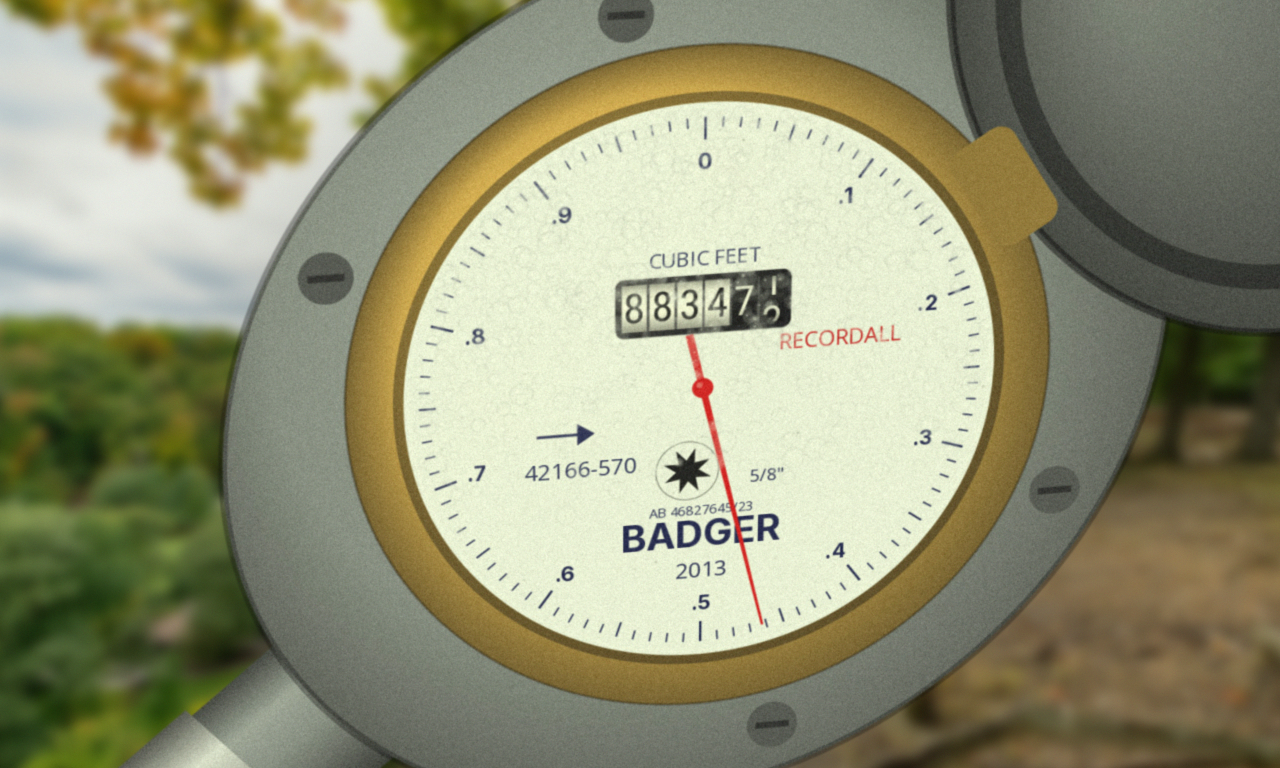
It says 883471.46,ft³
